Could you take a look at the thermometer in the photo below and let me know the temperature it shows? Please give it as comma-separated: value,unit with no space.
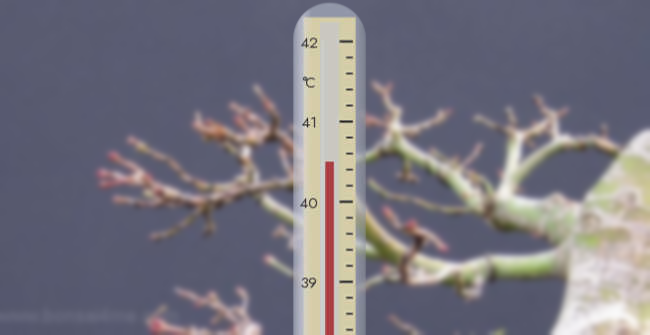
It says 40.5,°C
